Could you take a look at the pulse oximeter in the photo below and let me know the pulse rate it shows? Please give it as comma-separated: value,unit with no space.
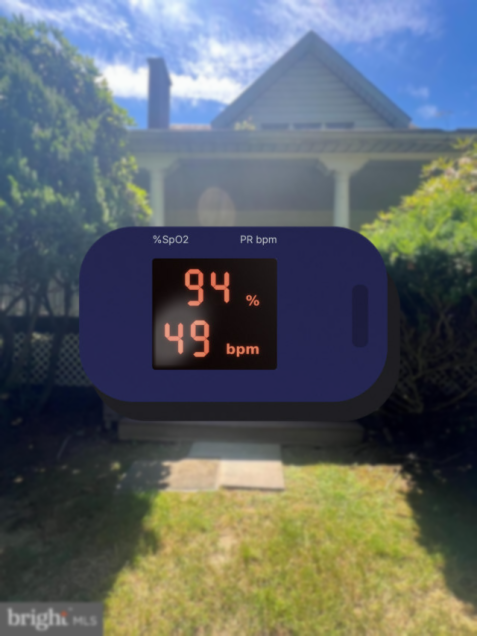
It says 49,bpm
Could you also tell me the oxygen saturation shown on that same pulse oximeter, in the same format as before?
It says 94,%
